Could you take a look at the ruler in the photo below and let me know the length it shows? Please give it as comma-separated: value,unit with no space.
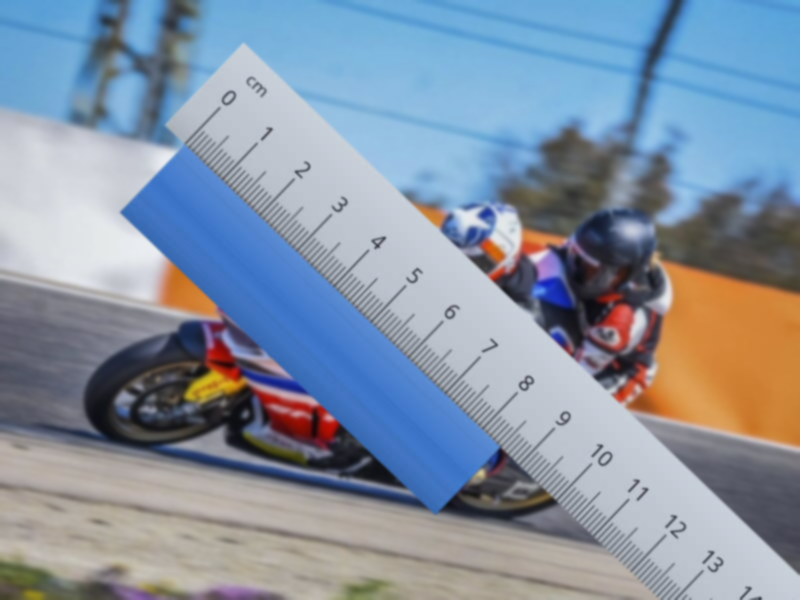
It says 8.5,cm
